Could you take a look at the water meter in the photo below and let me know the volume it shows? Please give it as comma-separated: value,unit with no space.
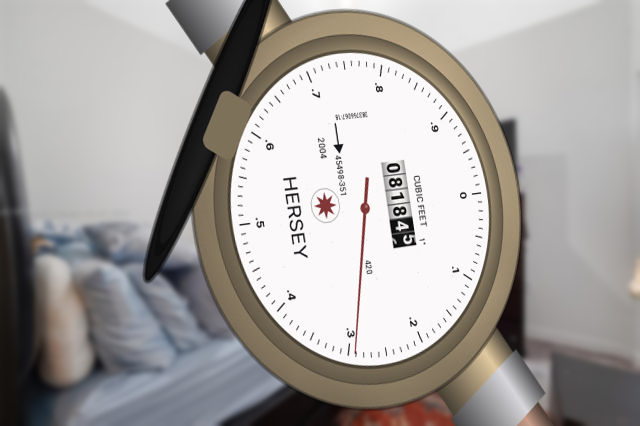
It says 81845.29,ft³
